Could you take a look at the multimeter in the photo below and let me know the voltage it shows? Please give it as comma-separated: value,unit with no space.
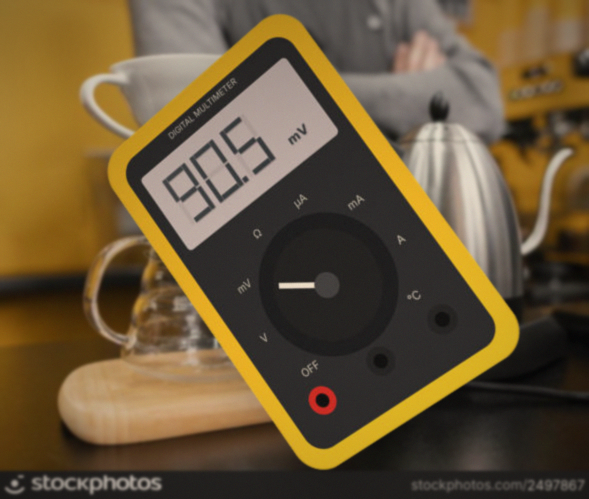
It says 90.5,mV
